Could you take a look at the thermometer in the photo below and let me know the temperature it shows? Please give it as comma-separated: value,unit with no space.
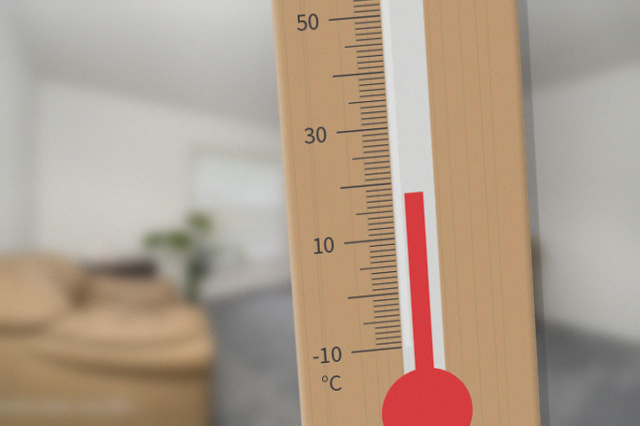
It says 18,°C
